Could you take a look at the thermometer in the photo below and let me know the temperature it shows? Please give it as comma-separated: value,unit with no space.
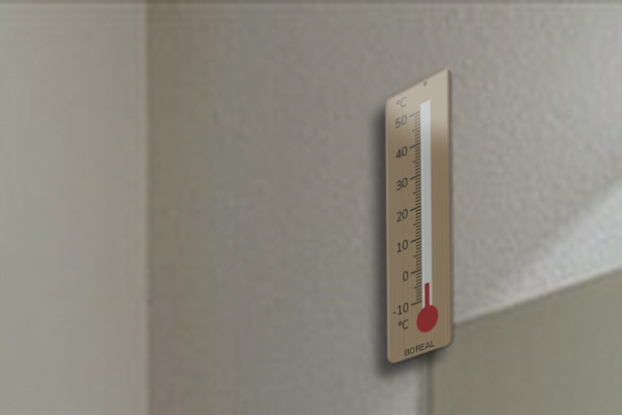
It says -5,°C
